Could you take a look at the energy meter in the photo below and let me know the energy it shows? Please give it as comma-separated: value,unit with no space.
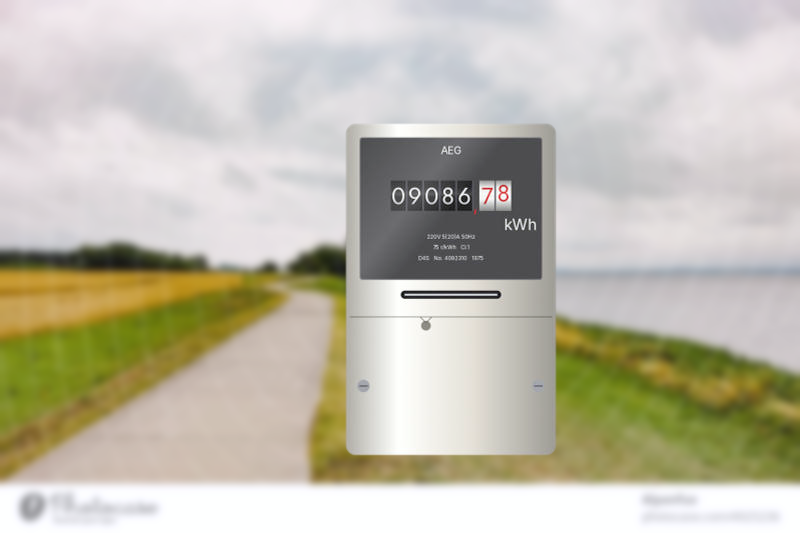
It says 9086.78,kWh
